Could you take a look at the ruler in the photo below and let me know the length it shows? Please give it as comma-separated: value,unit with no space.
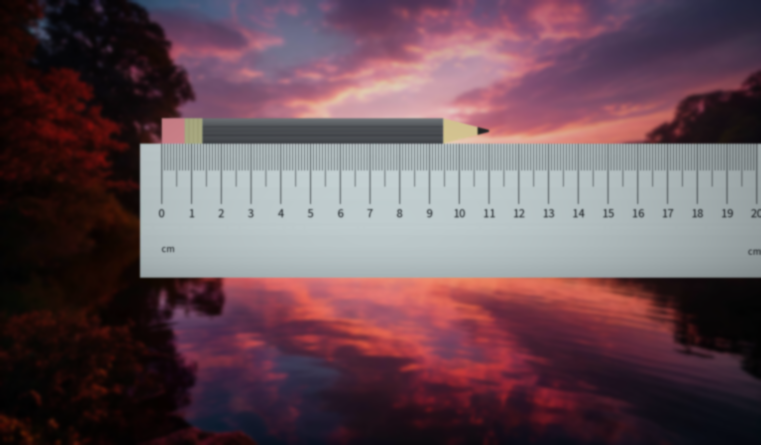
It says 11,cm
